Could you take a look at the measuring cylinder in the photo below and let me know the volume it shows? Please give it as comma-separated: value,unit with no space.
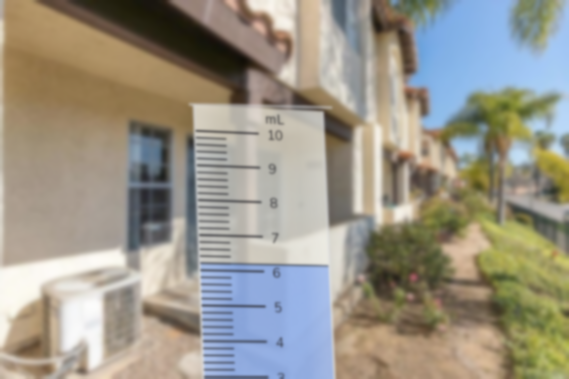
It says 6.2,mL
